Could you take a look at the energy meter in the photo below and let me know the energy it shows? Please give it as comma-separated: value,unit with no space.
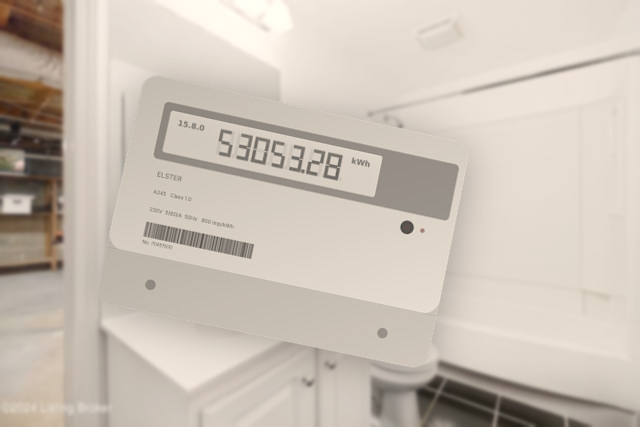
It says 53053.28,kWh
